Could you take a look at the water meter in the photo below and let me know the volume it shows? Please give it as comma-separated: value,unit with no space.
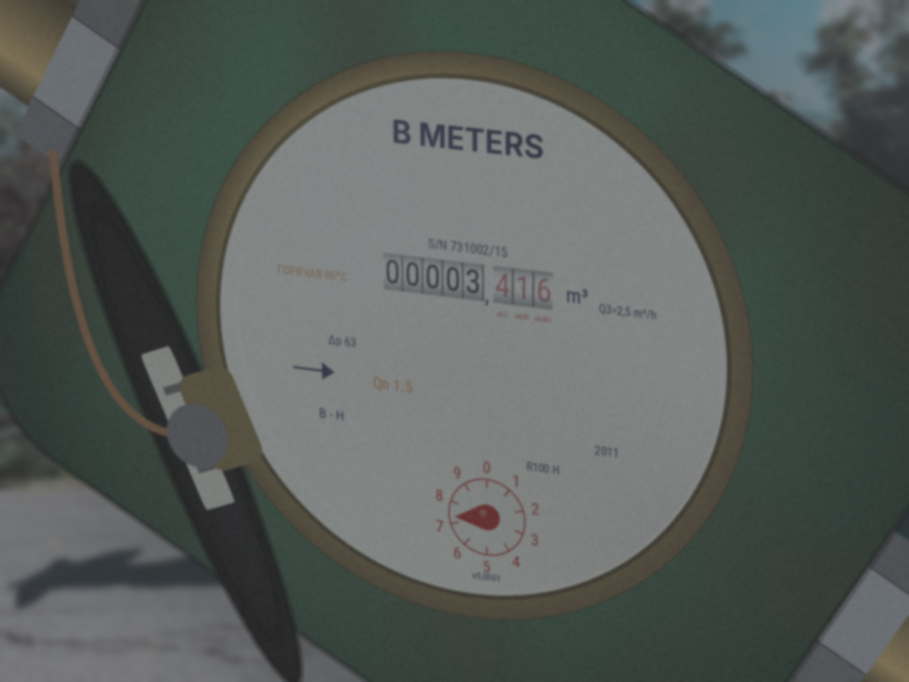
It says 3.4167,m³
